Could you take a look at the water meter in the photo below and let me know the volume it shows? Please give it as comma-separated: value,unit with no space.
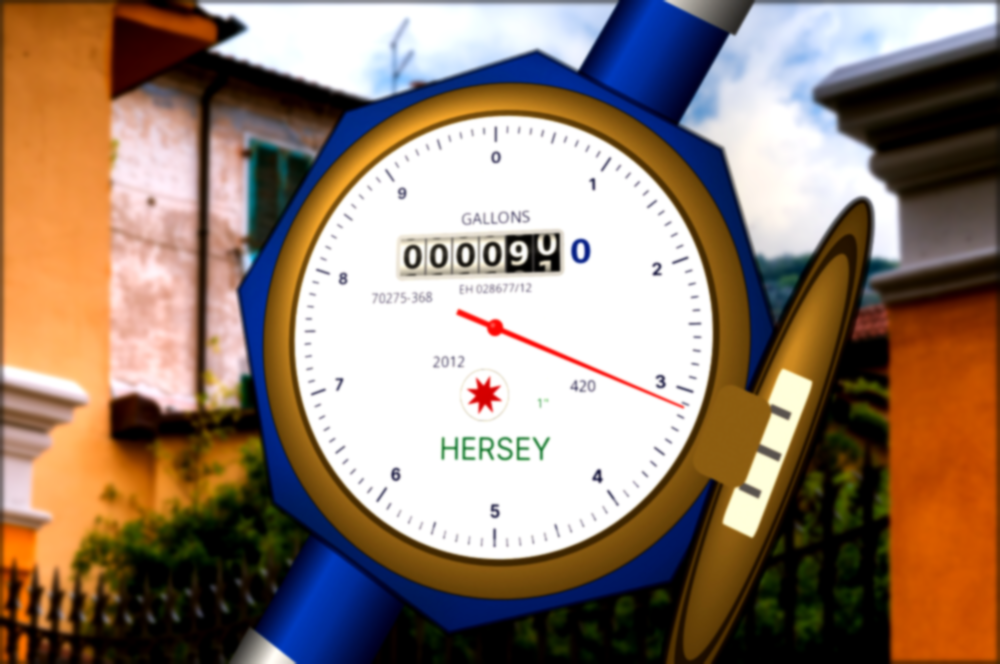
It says 903.1,gal
